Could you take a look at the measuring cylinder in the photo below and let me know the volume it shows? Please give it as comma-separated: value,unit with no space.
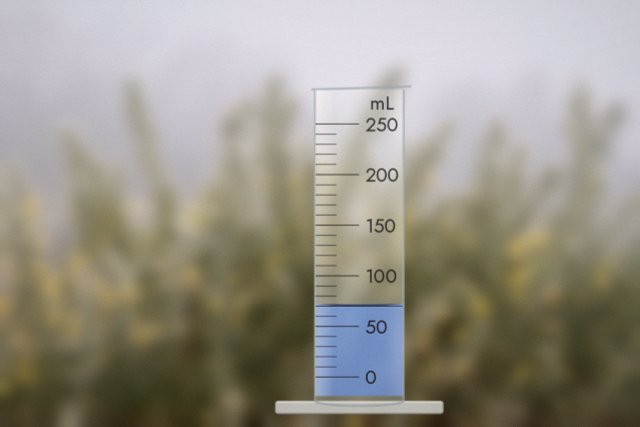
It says 70,mL
